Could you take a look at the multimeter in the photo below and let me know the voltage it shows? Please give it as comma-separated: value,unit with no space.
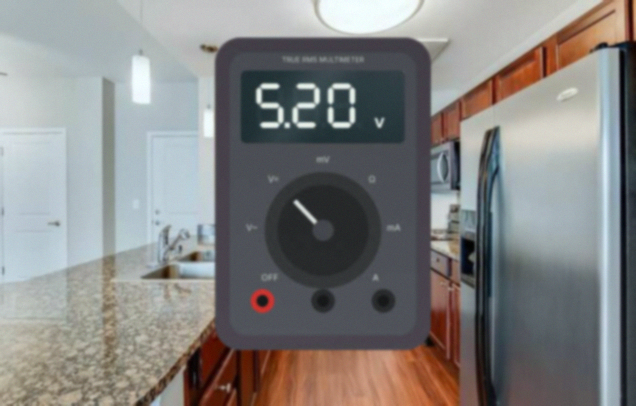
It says 5.20,V
